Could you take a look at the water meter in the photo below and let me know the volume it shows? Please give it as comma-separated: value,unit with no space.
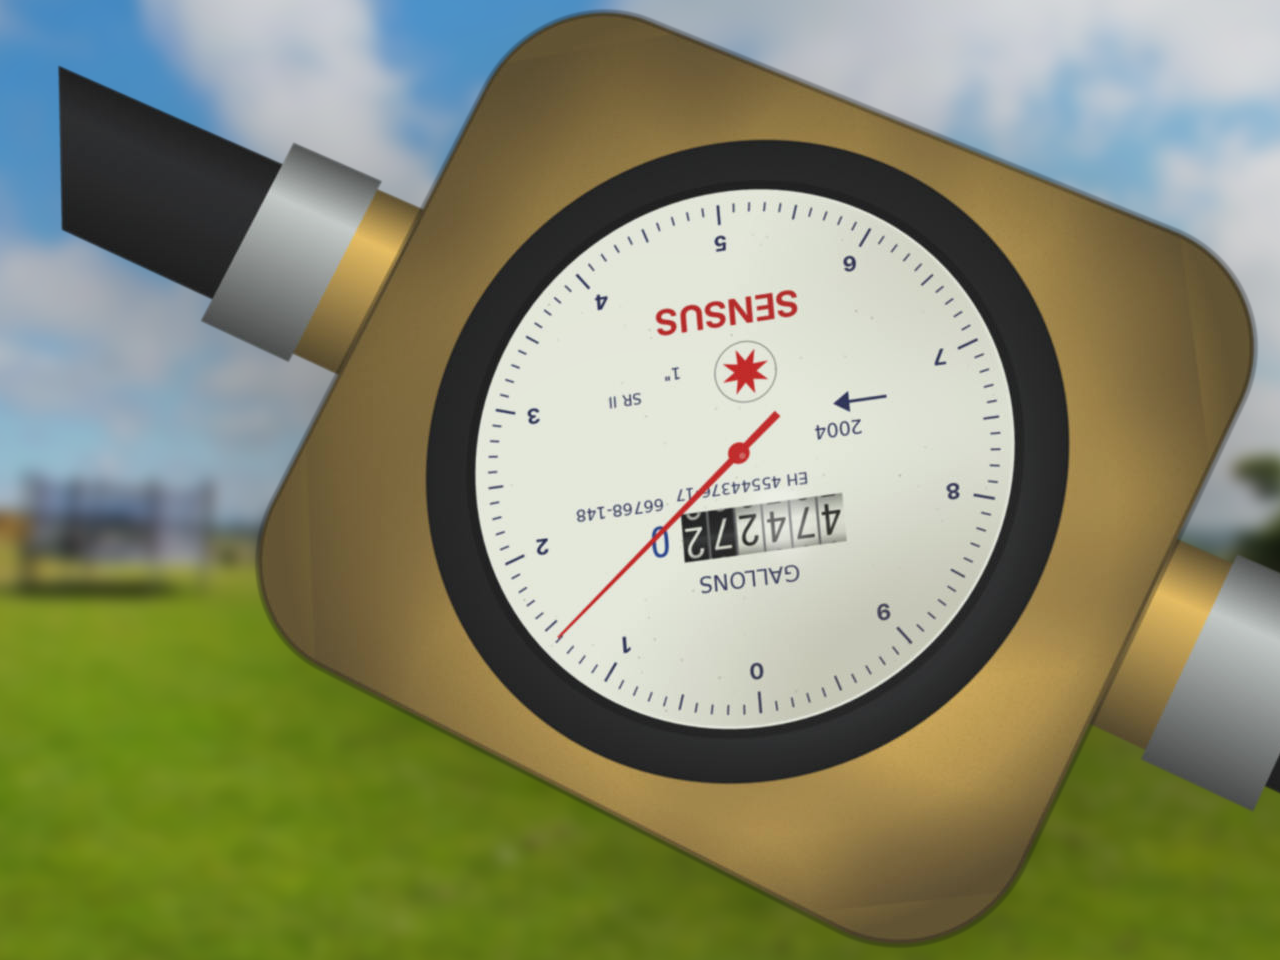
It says 4742721.4,gal
